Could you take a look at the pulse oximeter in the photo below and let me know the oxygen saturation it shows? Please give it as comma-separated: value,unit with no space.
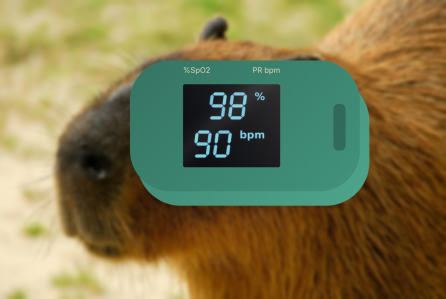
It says 98,%
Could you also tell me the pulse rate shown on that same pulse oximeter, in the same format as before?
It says 90,bpm
